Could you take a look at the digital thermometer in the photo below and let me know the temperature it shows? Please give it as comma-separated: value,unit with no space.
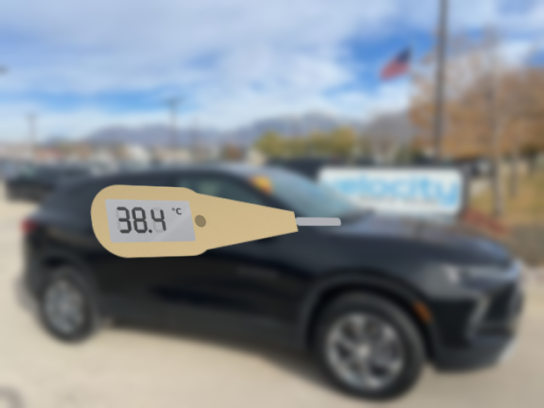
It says 38.4,°C
